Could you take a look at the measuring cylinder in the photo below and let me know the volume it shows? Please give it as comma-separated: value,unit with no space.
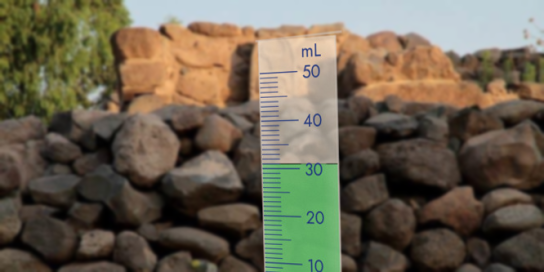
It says 31,mL
